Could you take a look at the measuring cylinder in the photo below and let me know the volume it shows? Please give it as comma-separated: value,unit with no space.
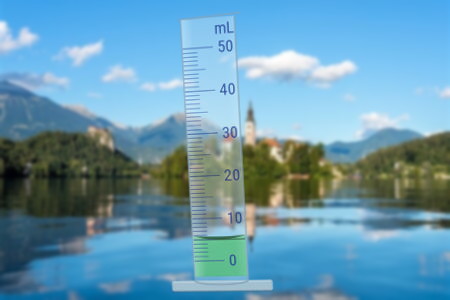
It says 5,mL
